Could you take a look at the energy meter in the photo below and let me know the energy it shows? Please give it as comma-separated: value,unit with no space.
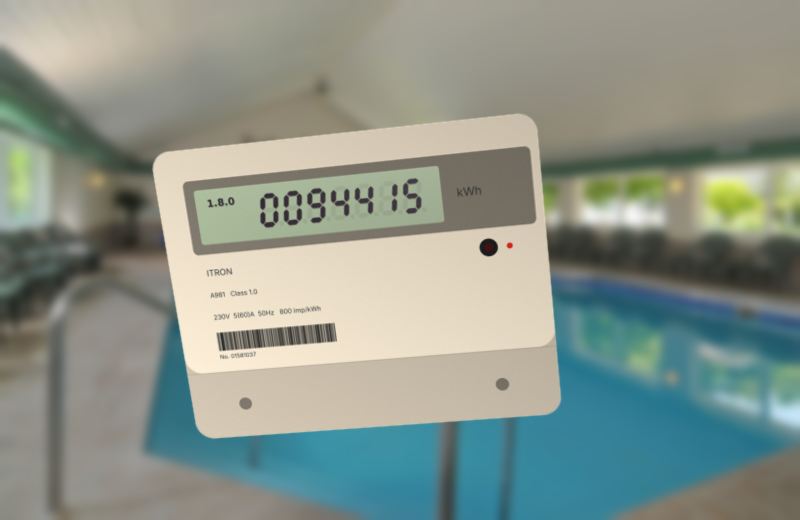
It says 94415,kWh
